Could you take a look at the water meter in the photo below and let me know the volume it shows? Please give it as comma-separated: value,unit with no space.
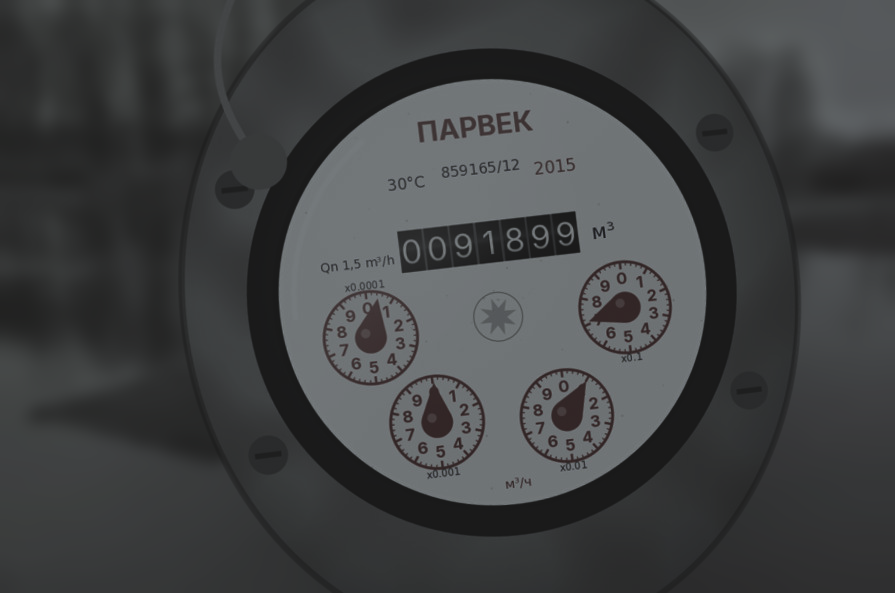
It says 91899.7100,m³
